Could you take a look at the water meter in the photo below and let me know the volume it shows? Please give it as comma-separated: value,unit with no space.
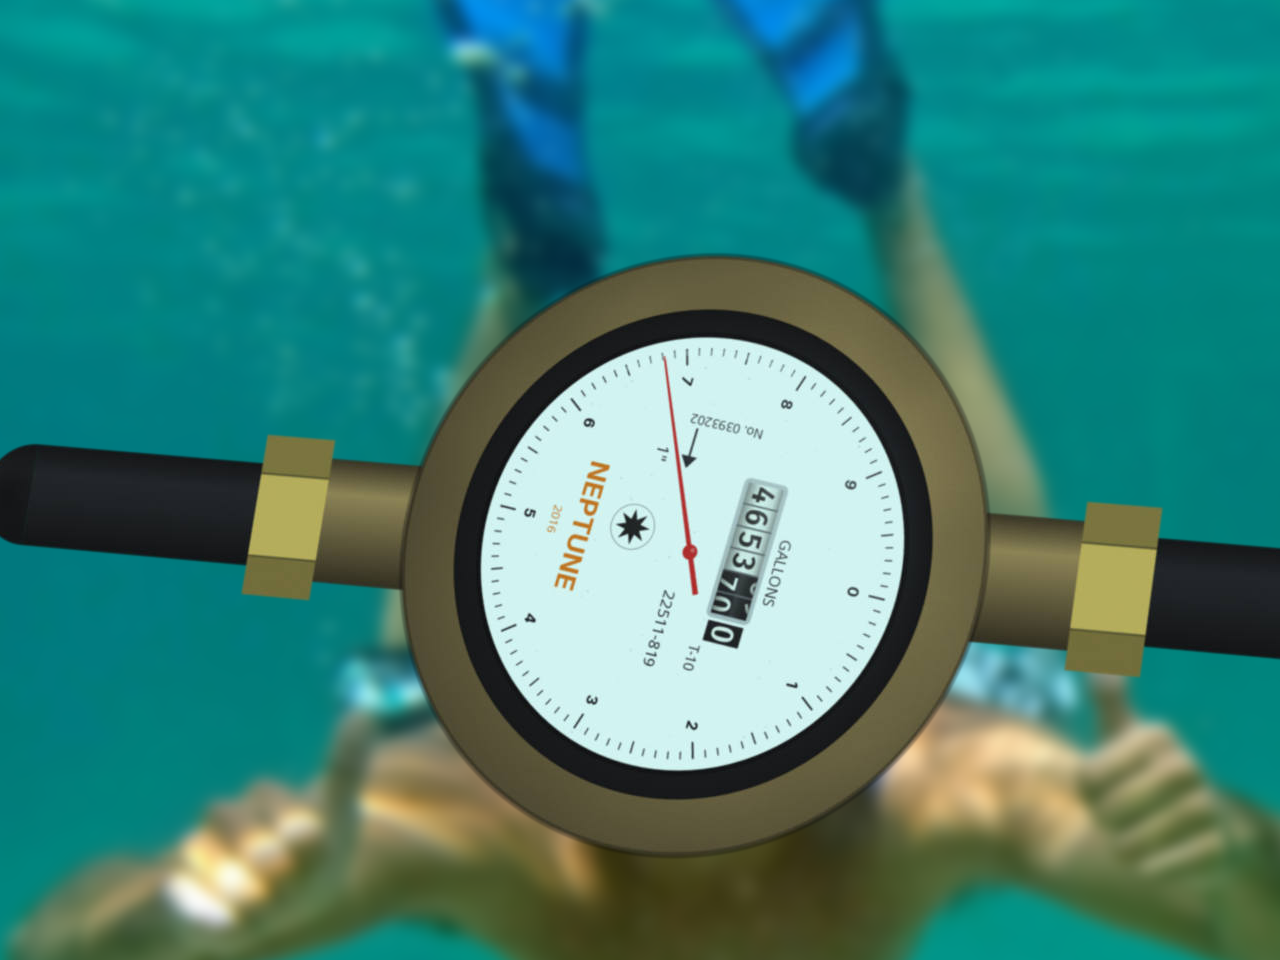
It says 4653696.8,gal
